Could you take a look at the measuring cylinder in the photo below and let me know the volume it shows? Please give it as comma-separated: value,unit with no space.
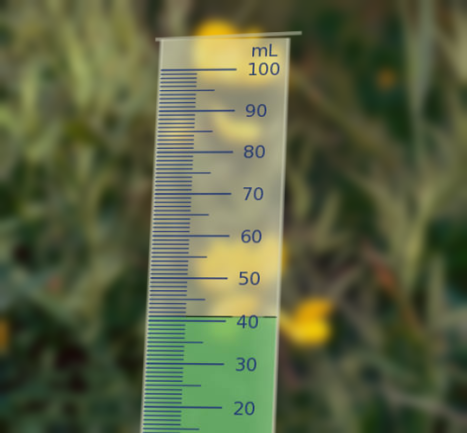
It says 41,mL
